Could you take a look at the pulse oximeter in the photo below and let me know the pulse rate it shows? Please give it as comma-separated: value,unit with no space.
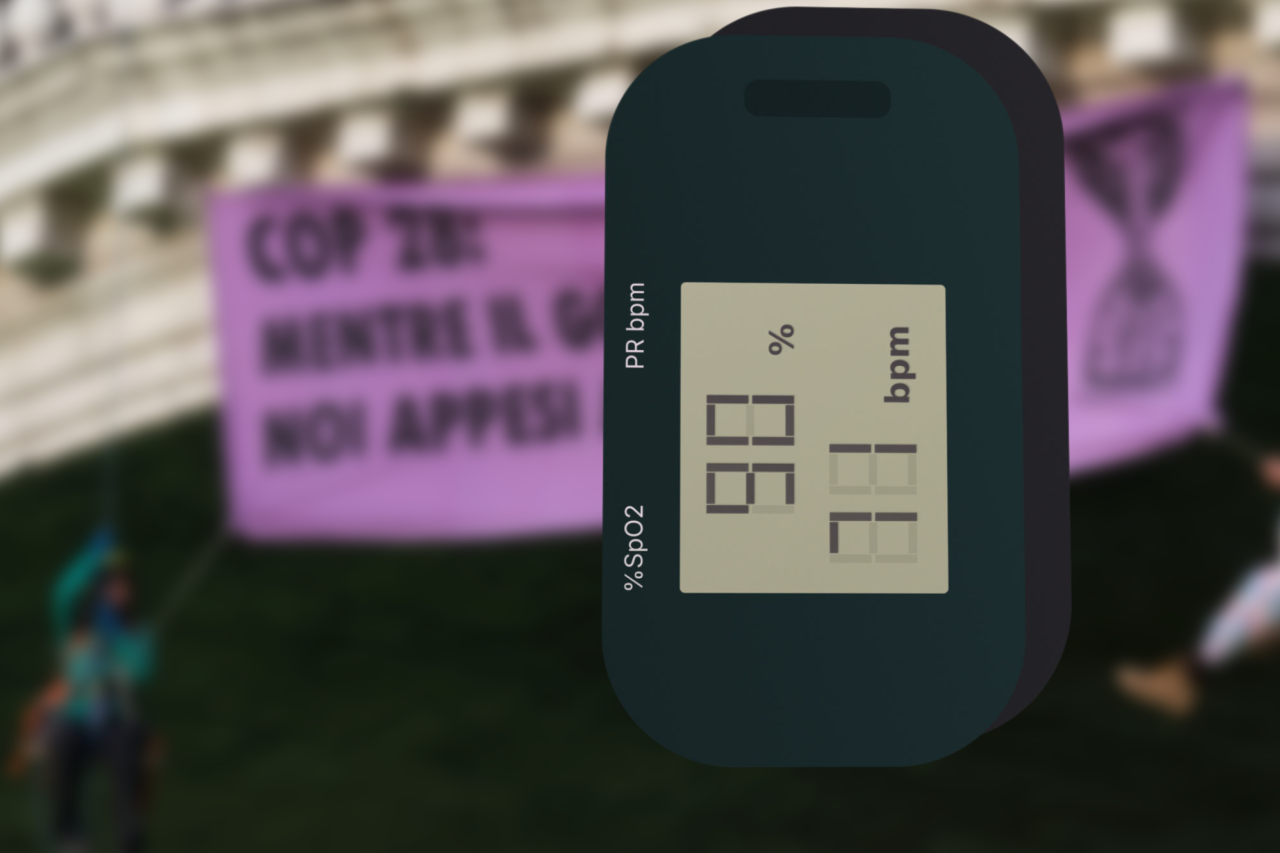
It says 71,bpm
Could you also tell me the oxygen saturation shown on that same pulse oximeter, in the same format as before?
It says 90,%
